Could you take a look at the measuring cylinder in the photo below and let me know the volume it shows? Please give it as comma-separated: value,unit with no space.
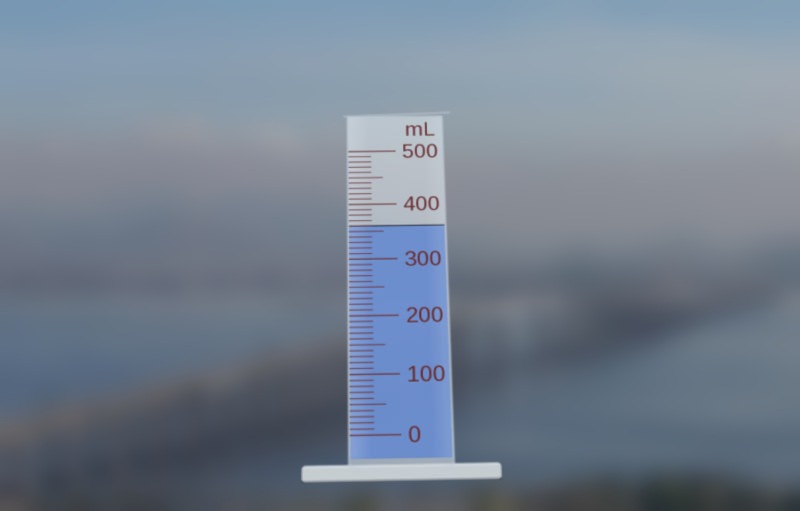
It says 360,mL
